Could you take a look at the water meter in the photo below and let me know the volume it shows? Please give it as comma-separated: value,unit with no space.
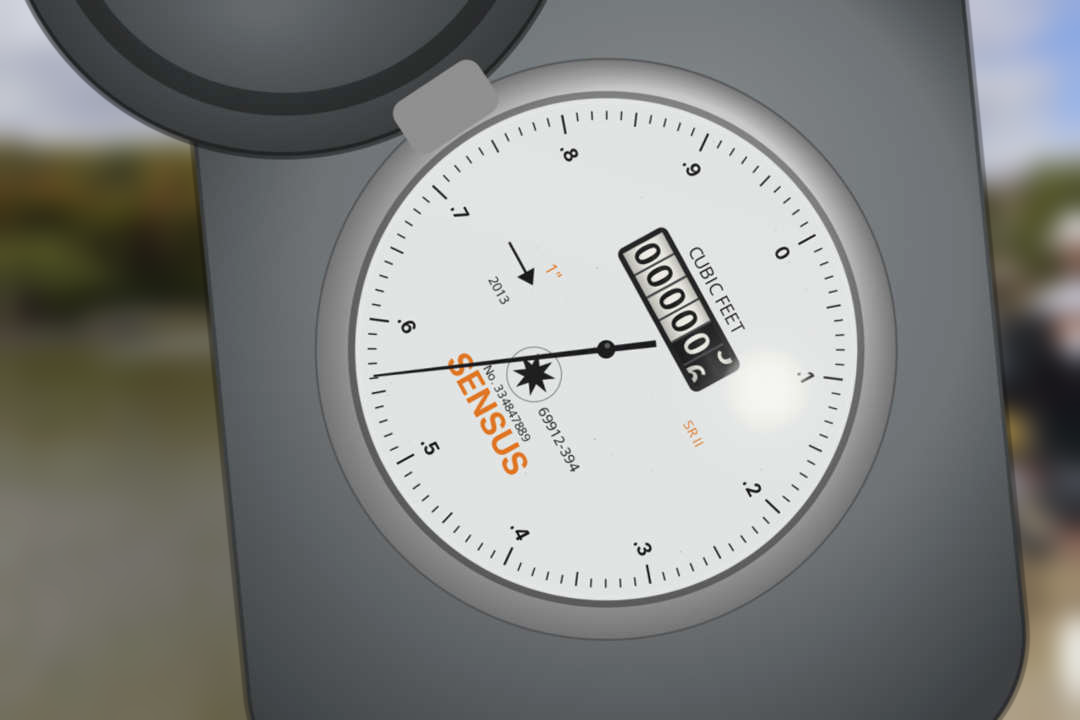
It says 5.56,ft³
